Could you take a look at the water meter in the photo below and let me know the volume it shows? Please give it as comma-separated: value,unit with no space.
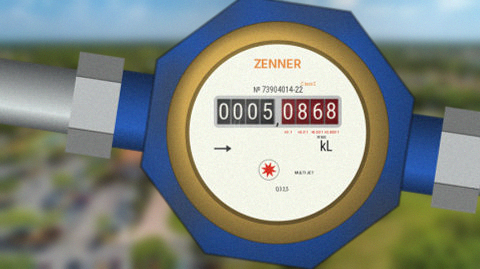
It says 5.0868,kL
